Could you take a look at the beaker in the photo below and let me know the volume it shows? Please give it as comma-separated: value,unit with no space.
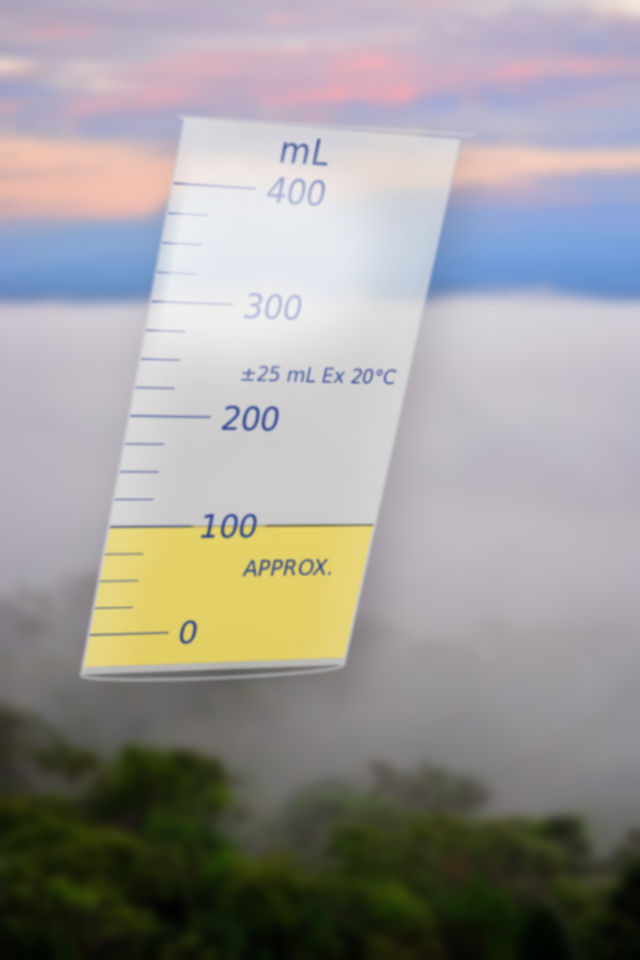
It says 100,mL
